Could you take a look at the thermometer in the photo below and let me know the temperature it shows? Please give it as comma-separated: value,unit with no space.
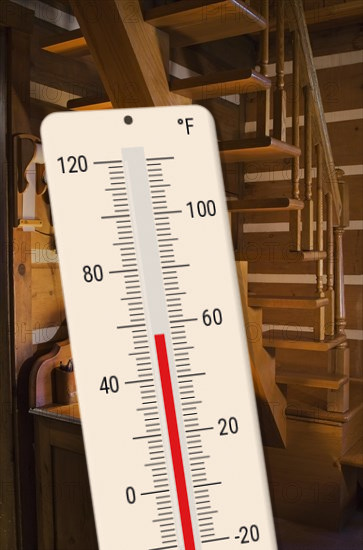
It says 56,°F
